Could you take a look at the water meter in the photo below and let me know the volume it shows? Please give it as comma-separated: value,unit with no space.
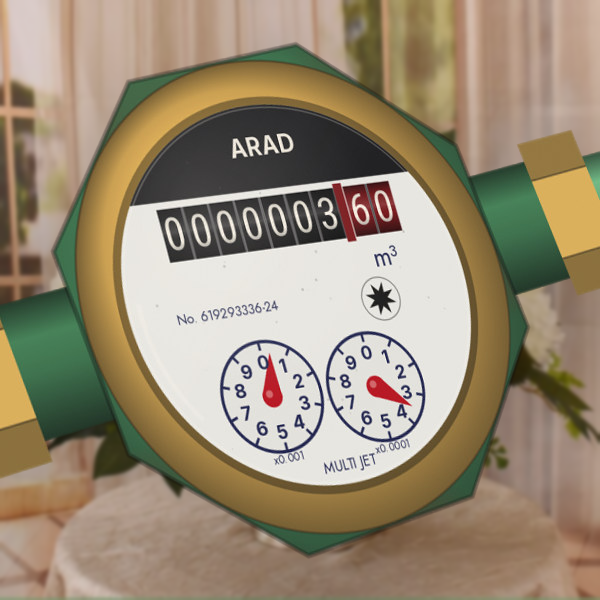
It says 3.6003,m³
